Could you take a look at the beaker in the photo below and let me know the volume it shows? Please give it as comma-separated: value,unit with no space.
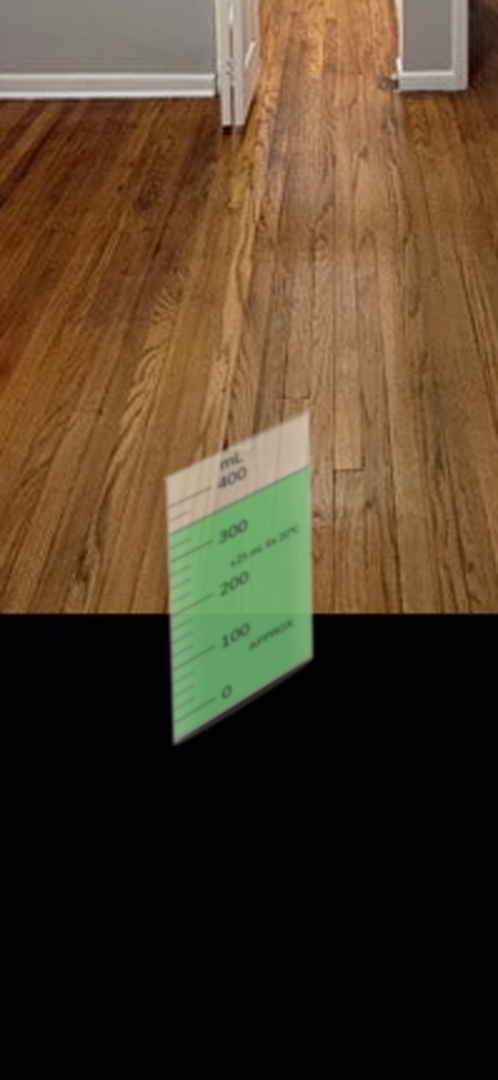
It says 350,mL
